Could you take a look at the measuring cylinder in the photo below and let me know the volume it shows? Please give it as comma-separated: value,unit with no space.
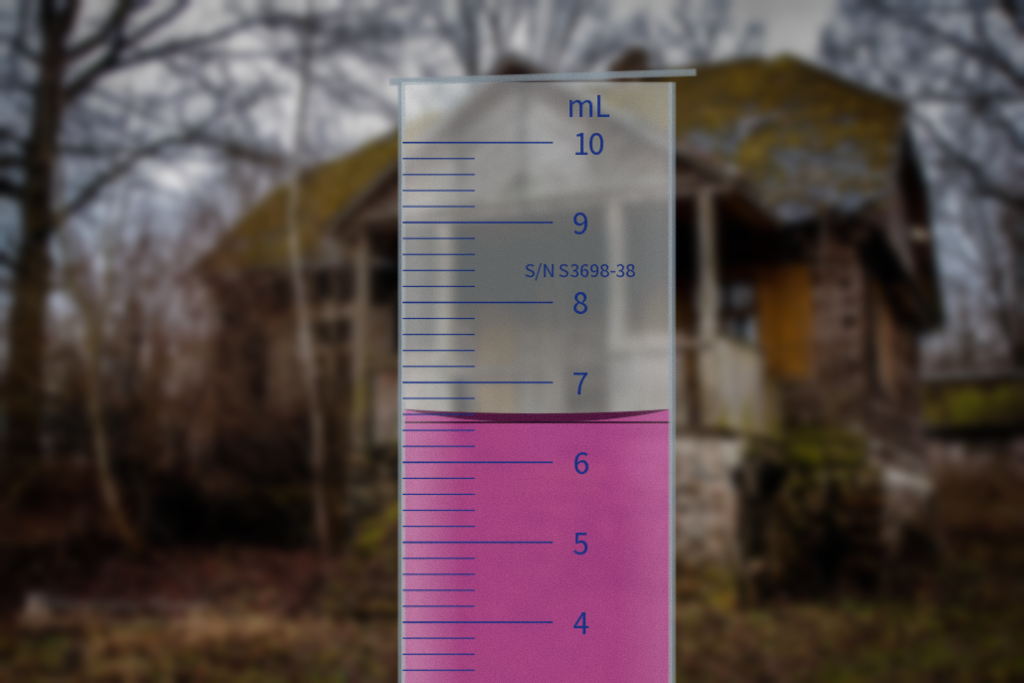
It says 6.5,mL
